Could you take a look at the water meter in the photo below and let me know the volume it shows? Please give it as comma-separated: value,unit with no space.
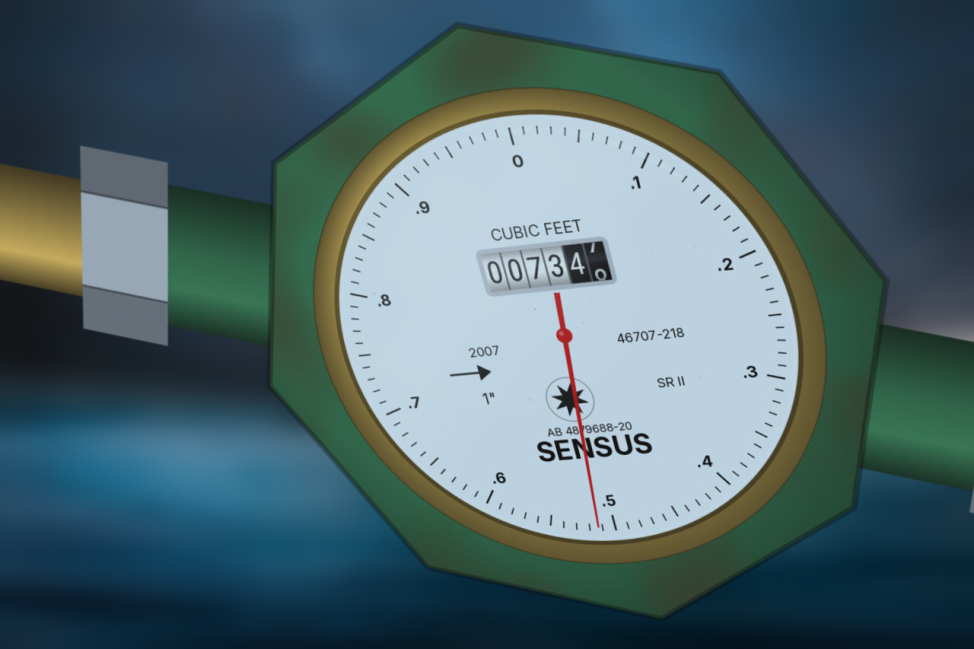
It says 7347.51,ft³
